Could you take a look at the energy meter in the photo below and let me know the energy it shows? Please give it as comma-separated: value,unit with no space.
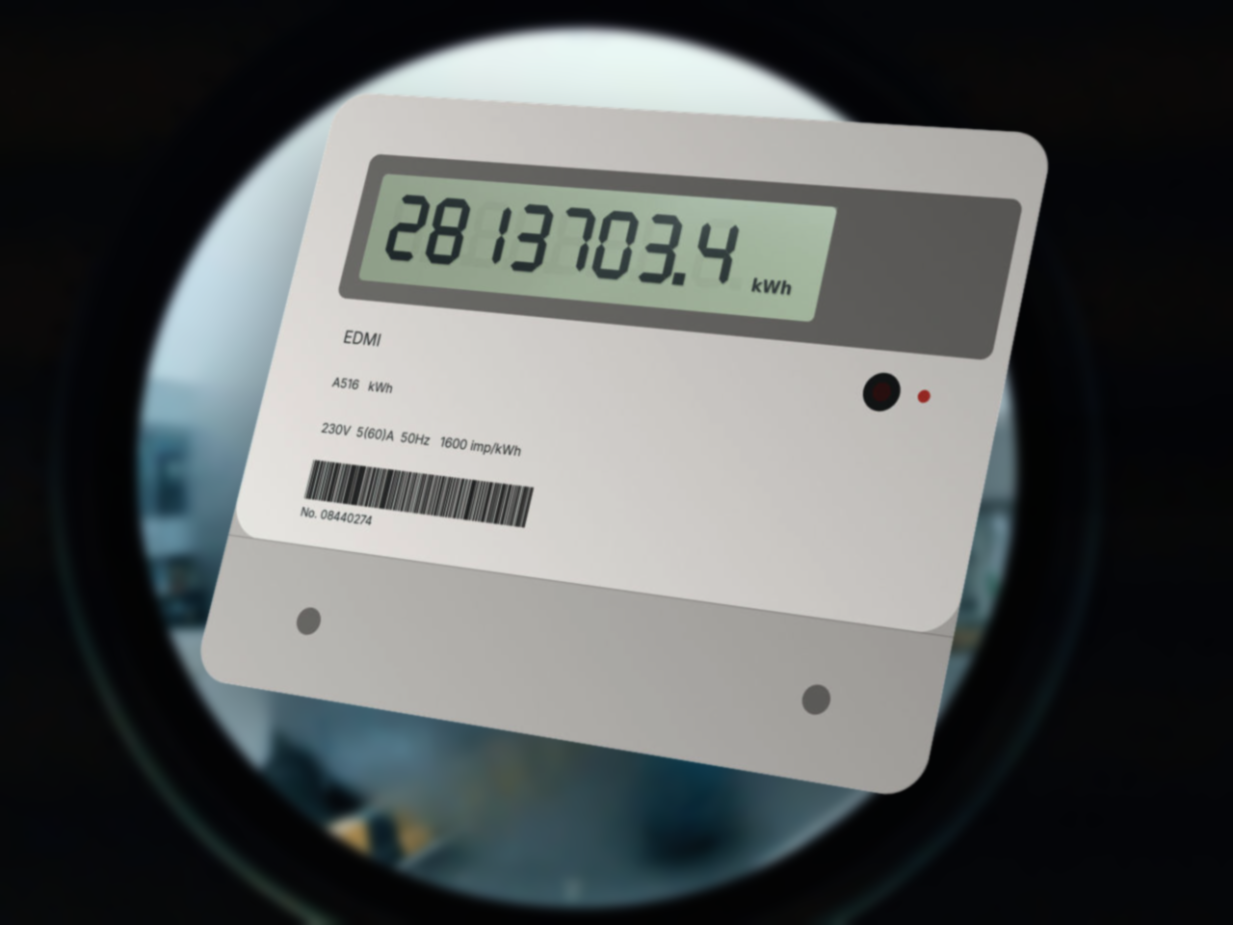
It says 2813703.4,kWh
